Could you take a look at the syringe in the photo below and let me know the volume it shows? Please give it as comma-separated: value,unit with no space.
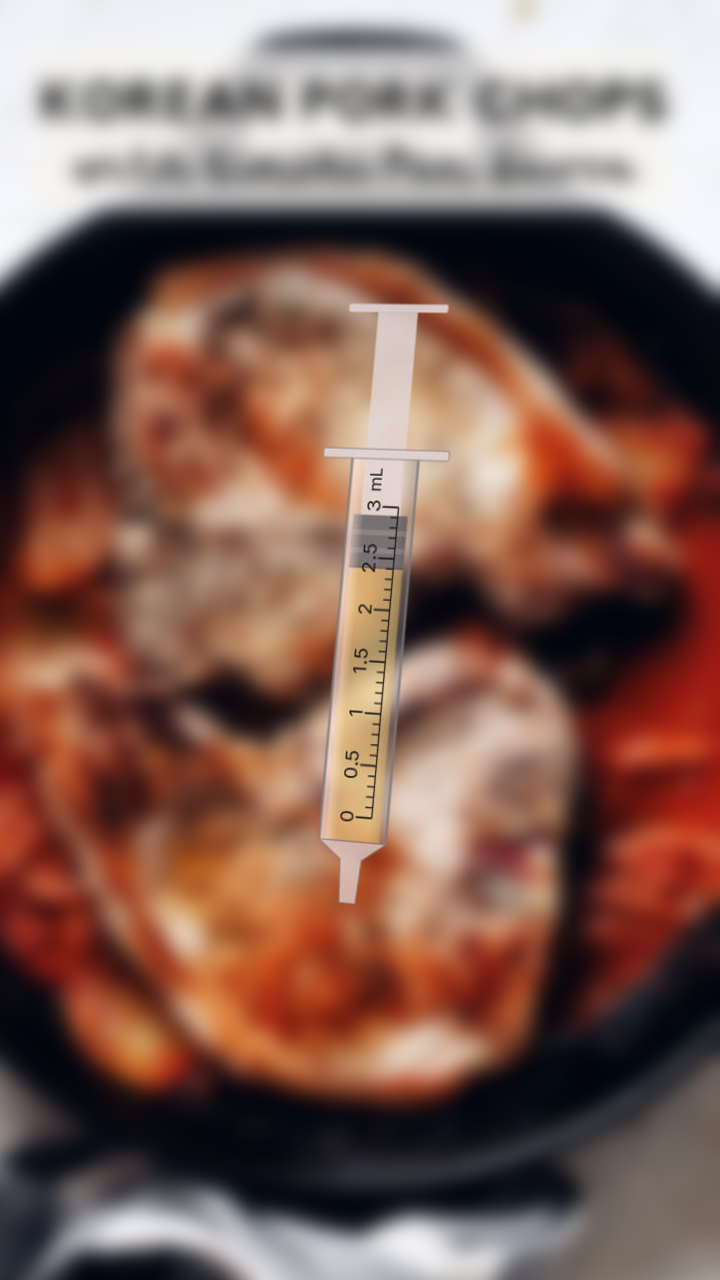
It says 2.4,mL
